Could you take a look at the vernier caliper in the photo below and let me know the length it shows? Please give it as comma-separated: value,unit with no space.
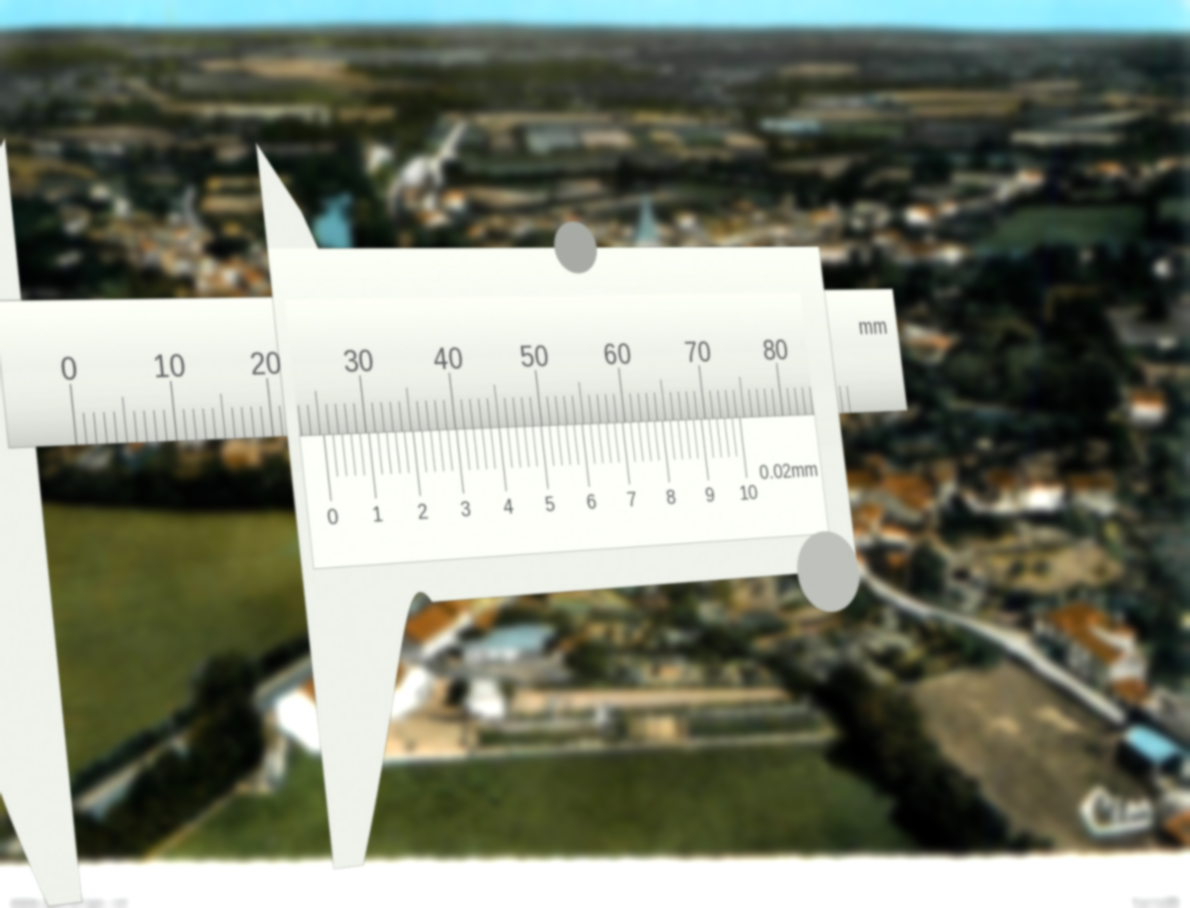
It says 25.4,mm
